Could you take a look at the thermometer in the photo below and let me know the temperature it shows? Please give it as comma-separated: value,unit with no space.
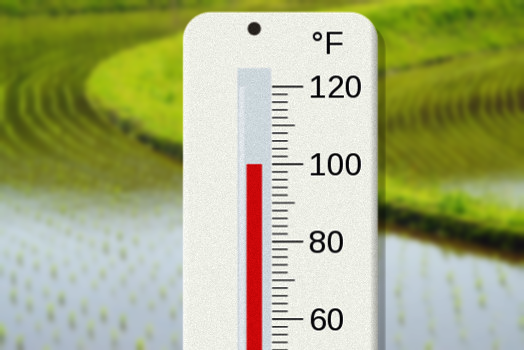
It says 100,°F
